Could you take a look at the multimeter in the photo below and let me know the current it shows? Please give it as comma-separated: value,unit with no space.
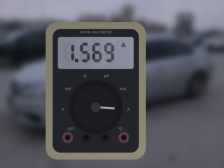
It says 1.569,A
